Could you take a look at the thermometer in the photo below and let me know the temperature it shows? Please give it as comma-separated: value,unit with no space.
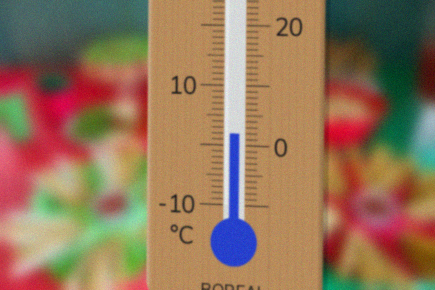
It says 2,°C
